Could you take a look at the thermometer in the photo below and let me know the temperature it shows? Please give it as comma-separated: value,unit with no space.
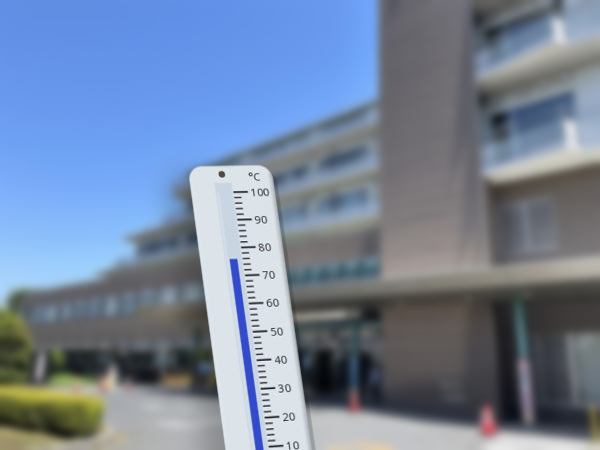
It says 76,°C
